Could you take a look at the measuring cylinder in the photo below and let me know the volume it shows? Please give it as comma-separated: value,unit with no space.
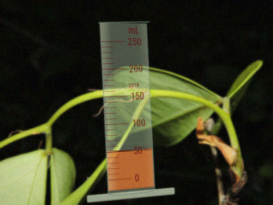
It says 50,mL
